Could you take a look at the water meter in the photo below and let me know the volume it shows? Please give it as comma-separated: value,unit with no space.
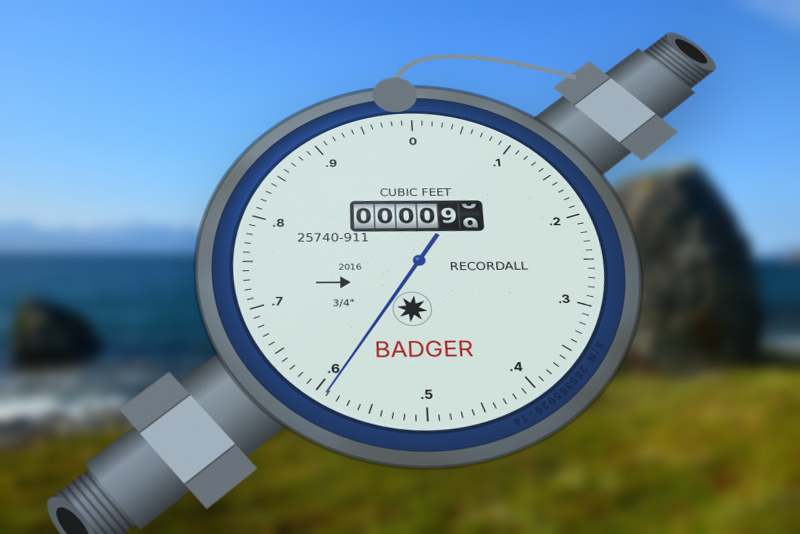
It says 98.59,ft³
